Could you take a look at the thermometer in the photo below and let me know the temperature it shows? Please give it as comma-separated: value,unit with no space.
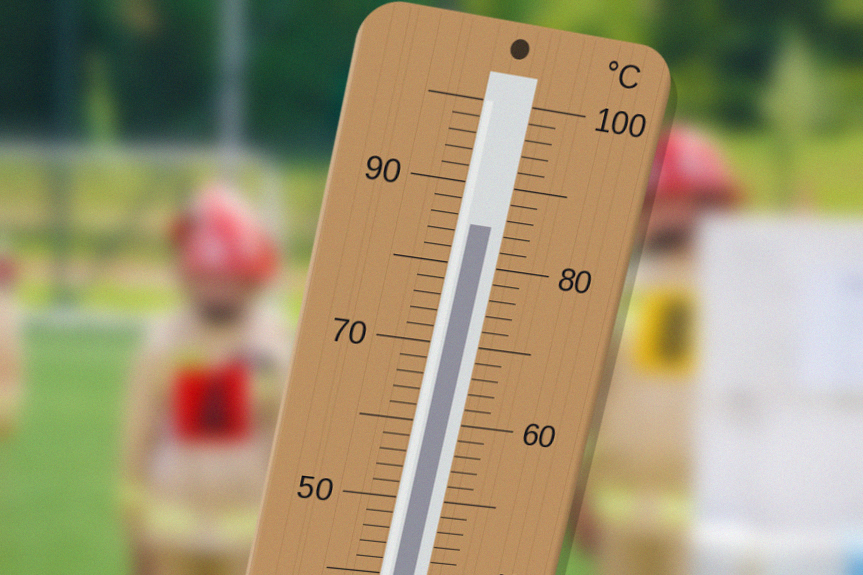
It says 85,°C
